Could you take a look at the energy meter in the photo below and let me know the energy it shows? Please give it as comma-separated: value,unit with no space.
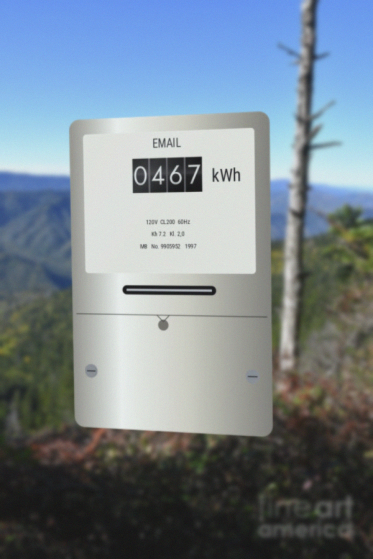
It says 467,kWh
